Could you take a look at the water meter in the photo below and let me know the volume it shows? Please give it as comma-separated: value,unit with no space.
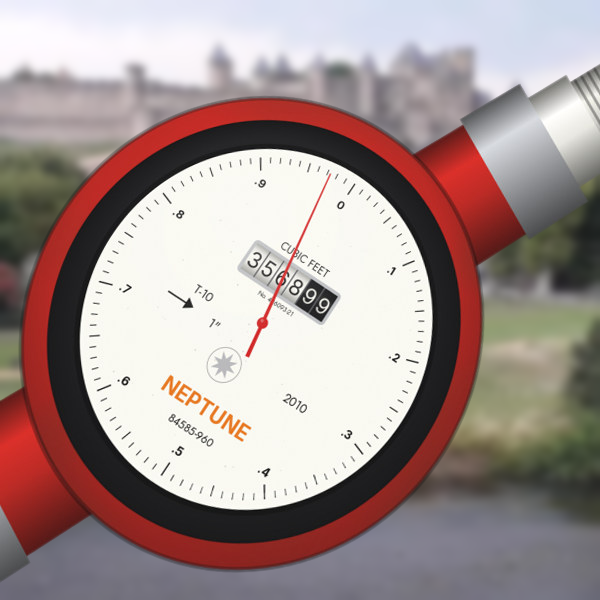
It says 356898.97,ft³
